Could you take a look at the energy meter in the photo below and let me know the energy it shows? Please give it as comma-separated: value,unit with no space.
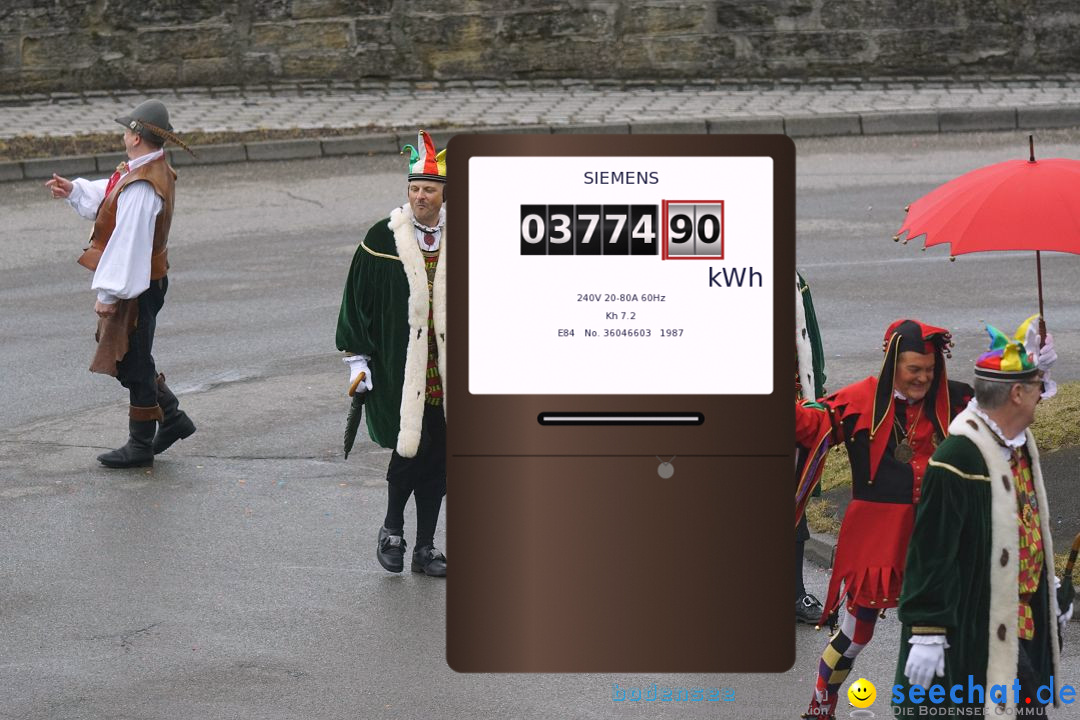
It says 3774.90,kWh
